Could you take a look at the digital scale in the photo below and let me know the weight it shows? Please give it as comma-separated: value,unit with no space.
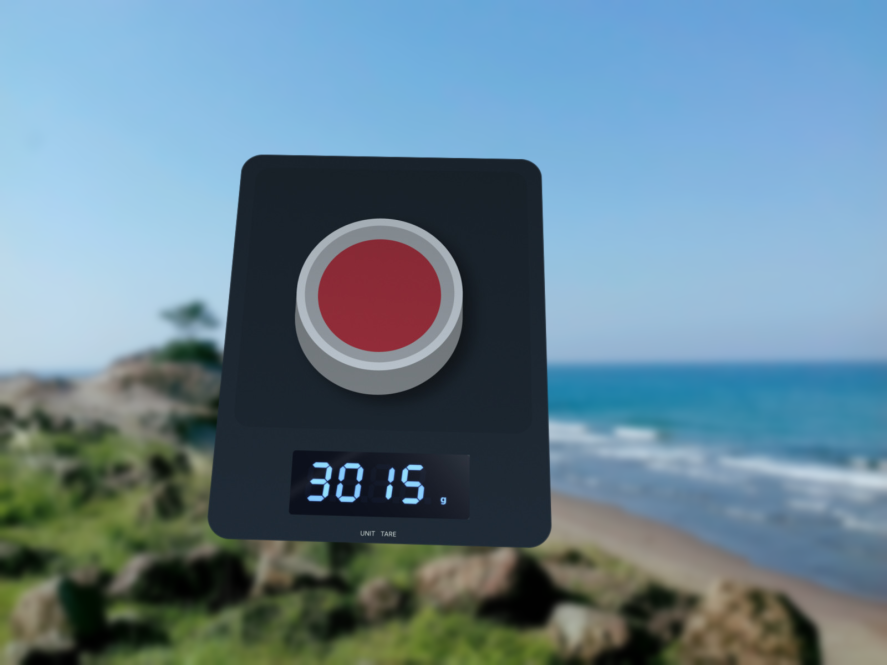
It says 3015,g
